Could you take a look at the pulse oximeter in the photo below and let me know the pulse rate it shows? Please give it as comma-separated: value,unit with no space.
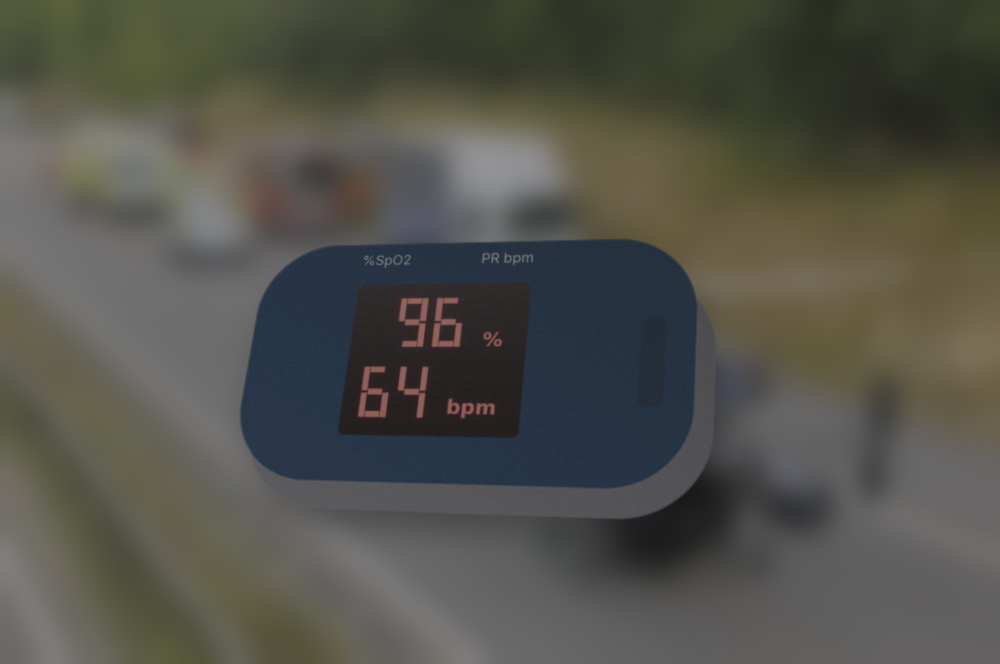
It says 64,bpm
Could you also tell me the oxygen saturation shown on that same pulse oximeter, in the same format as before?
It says 96,%
